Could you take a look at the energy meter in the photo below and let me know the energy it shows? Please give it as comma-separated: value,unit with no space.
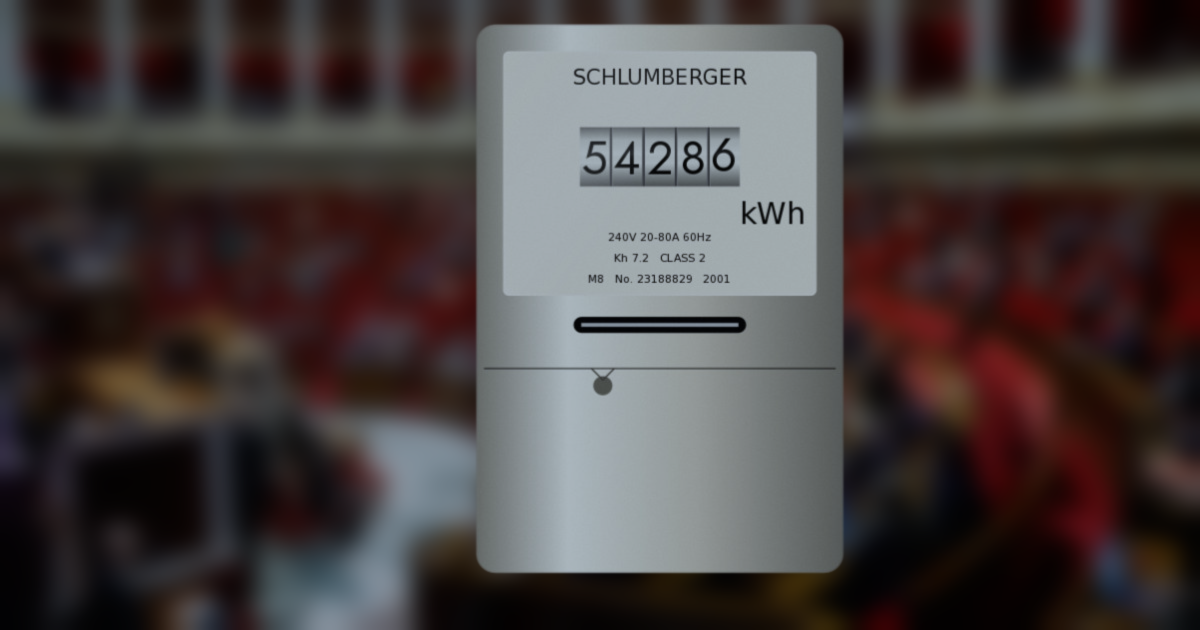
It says 54286,kWh
